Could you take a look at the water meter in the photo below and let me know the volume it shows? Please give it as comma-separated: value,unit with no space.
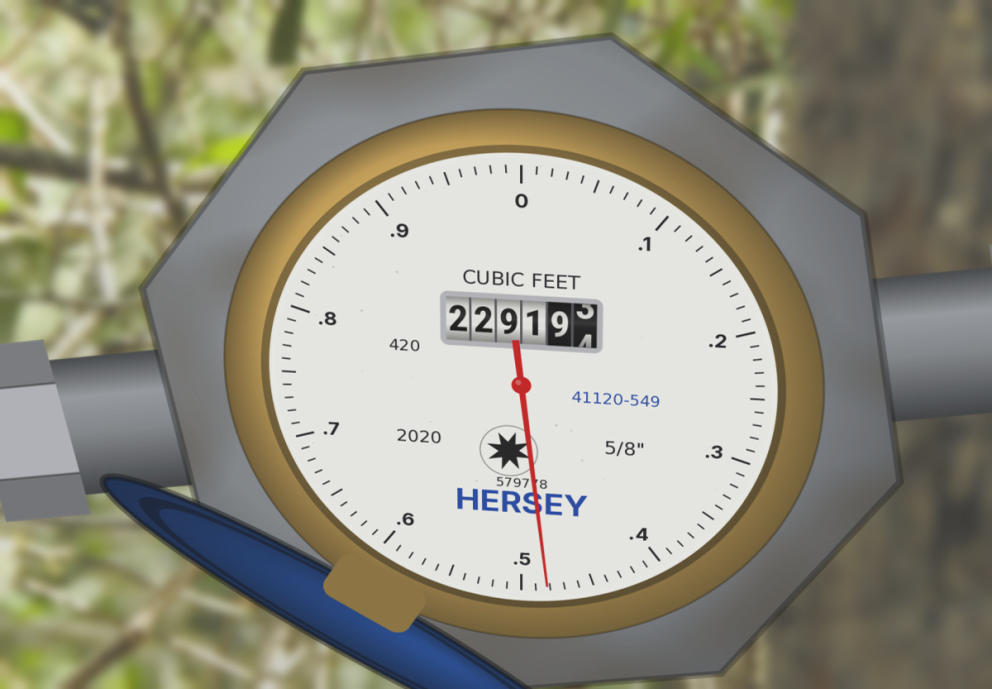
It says 229193.48,ft³
